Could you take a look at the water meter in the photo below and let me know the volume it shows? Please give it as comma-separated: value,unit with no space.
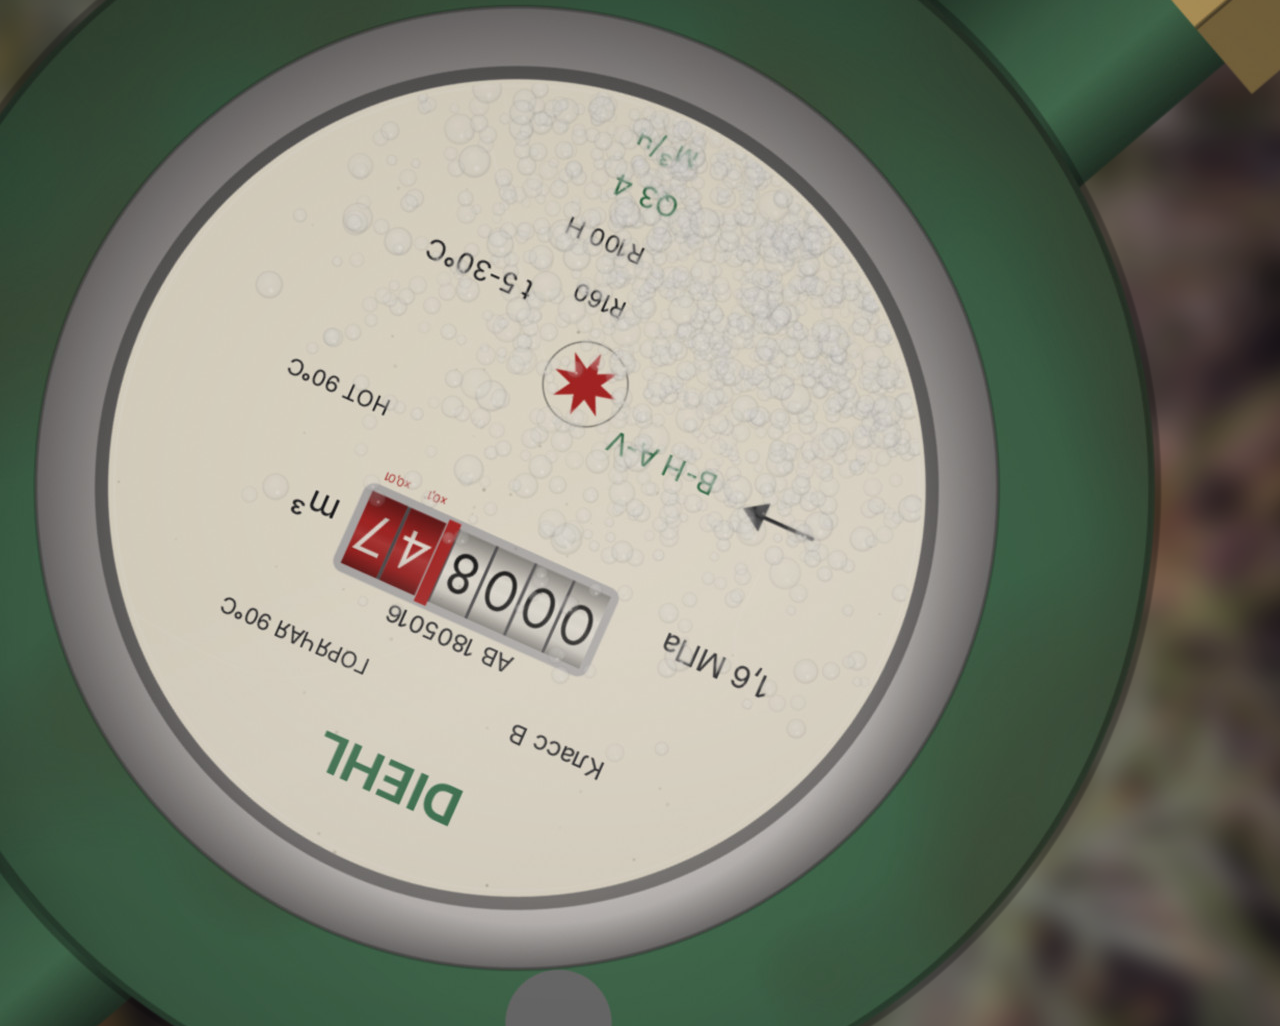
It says 8.47,m³
